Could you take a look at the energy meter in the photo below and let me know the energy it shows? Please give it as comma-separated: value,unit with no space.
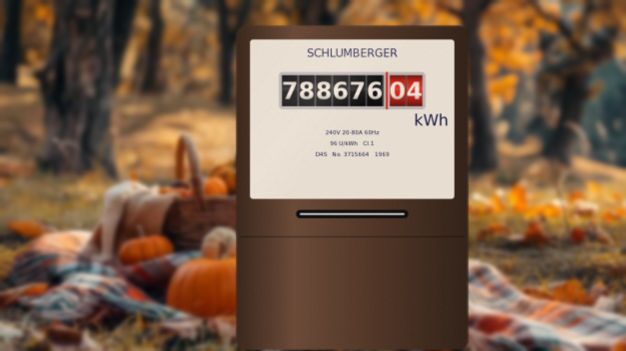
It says 788676.04,kWh
